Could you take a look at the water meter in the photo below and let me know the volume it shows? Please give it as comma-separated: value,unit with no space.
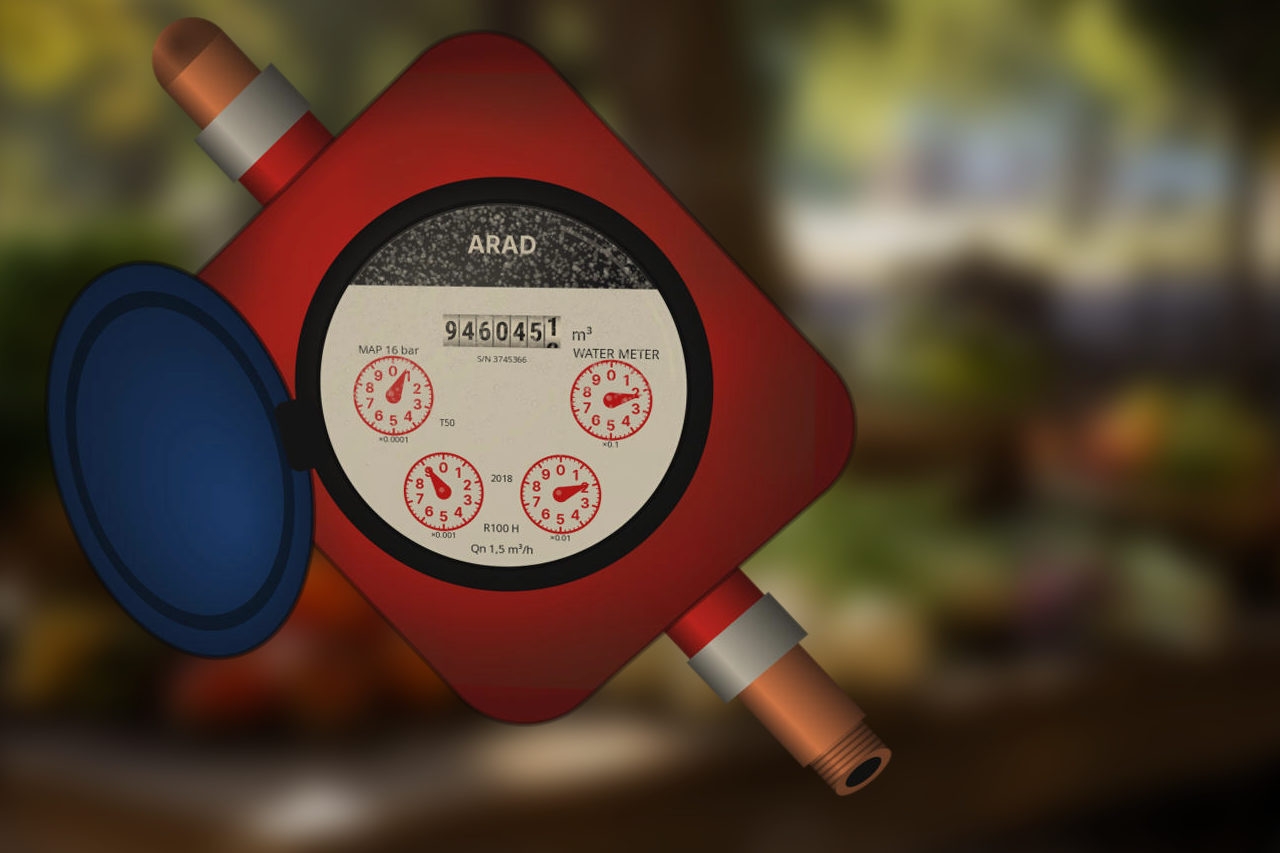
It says 9460451.2190,m³
